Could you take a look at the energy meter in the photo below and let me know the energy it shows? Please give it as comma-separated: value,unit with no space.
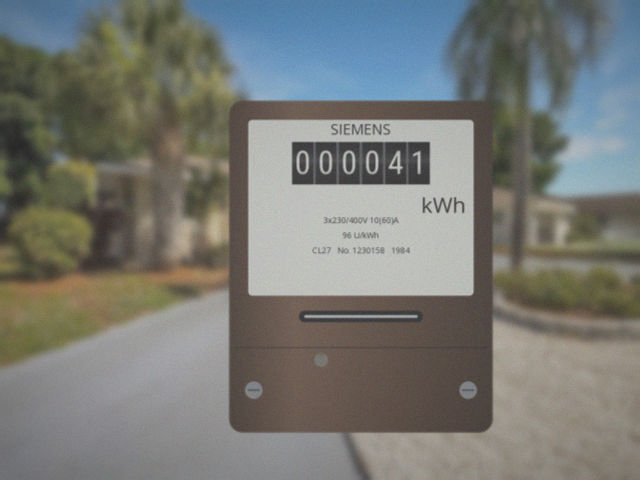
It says 41,kWh
